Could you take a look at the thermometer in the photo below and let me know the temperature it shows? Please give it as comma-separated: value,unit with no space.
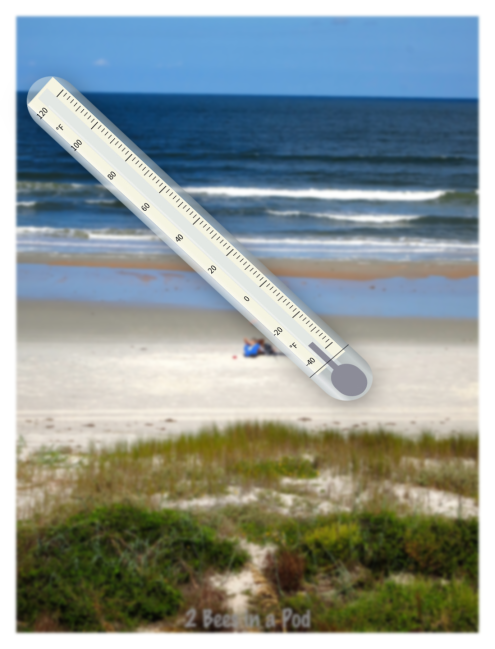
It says -34,°F
